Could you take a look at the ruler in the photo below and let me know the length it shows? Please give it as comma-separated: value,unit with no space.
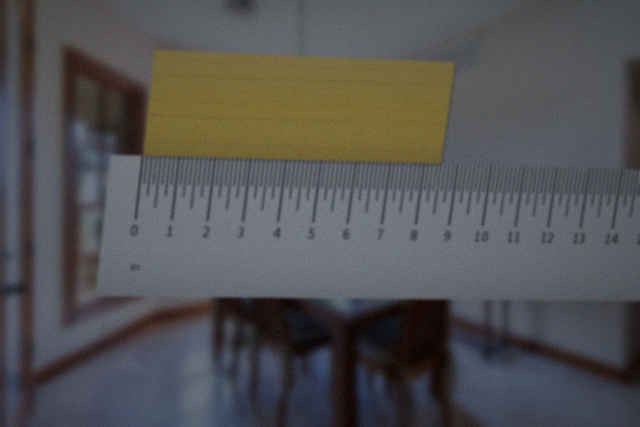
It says 8.5,in
